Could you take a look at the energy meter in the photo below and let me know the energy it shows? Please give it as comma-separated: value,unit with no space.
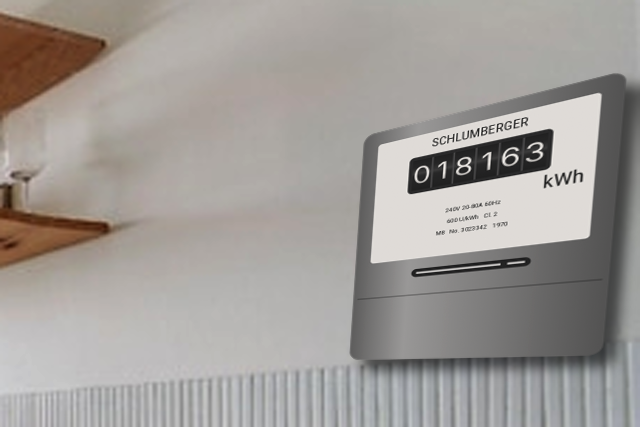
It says 18163,kWh
